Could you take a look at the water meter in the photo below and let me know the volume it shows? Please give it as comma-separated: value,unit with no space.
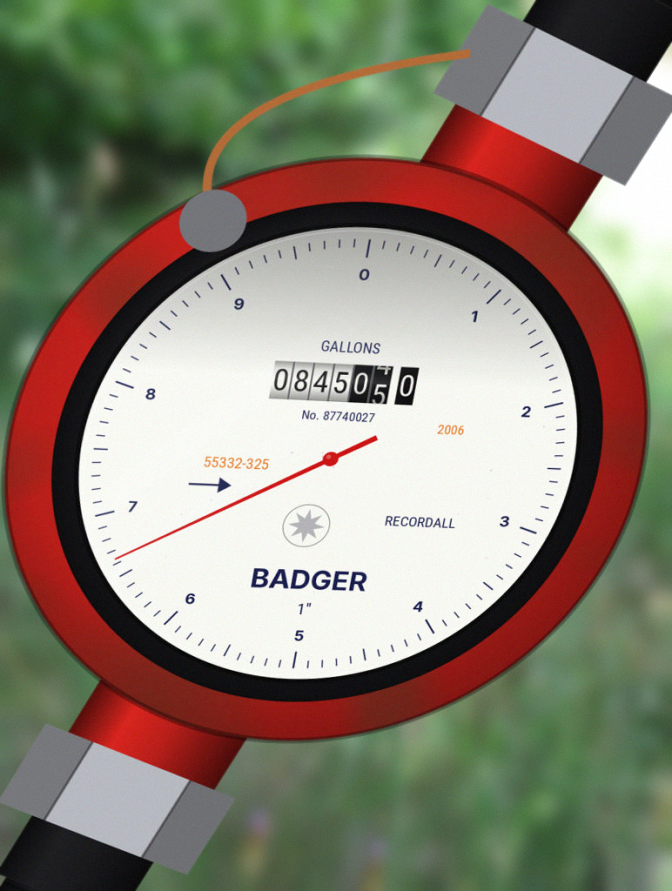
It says 845046.6,gal
